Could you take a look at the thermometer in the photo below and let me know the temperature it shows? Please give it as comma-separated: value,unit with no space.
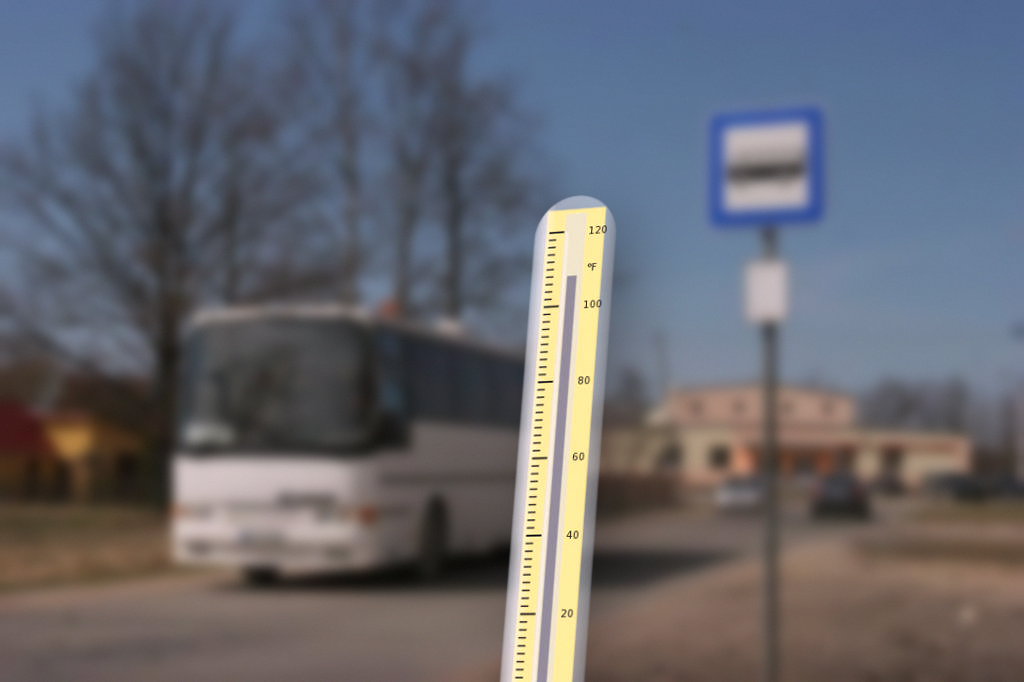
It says 108,°F
